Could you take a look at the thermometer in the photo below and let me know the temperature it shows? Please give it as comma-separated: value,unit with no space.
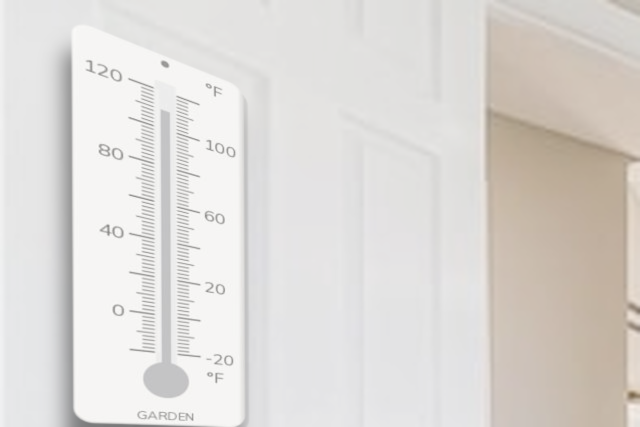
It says 110,°F
